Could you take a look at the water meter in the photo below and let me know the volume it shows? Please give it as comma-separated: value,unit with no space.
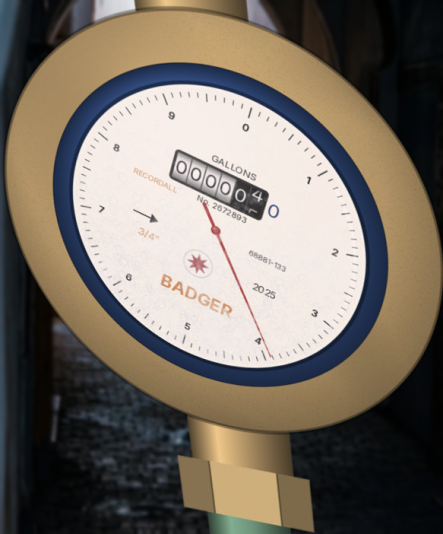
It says 43.9,gal
